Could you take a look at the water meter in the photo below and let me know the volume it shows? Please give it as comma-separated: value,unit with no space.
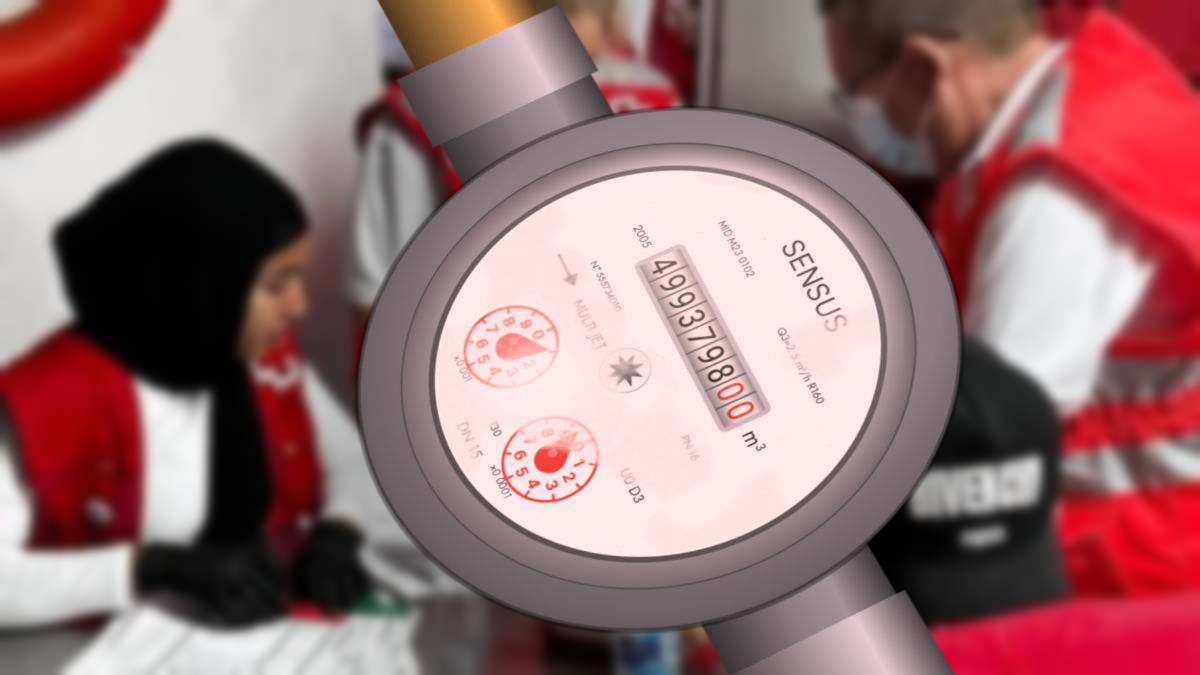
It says 4993798.0009,m³
